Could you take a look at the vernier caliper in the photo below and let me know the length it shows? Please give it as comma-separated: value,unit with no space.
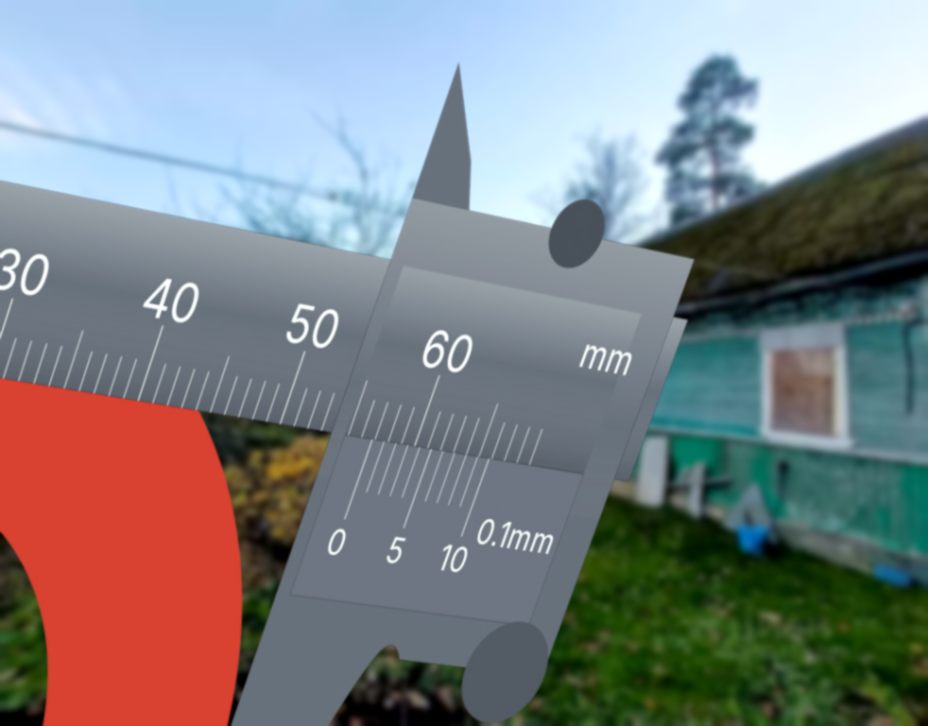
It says 56.8,mm
